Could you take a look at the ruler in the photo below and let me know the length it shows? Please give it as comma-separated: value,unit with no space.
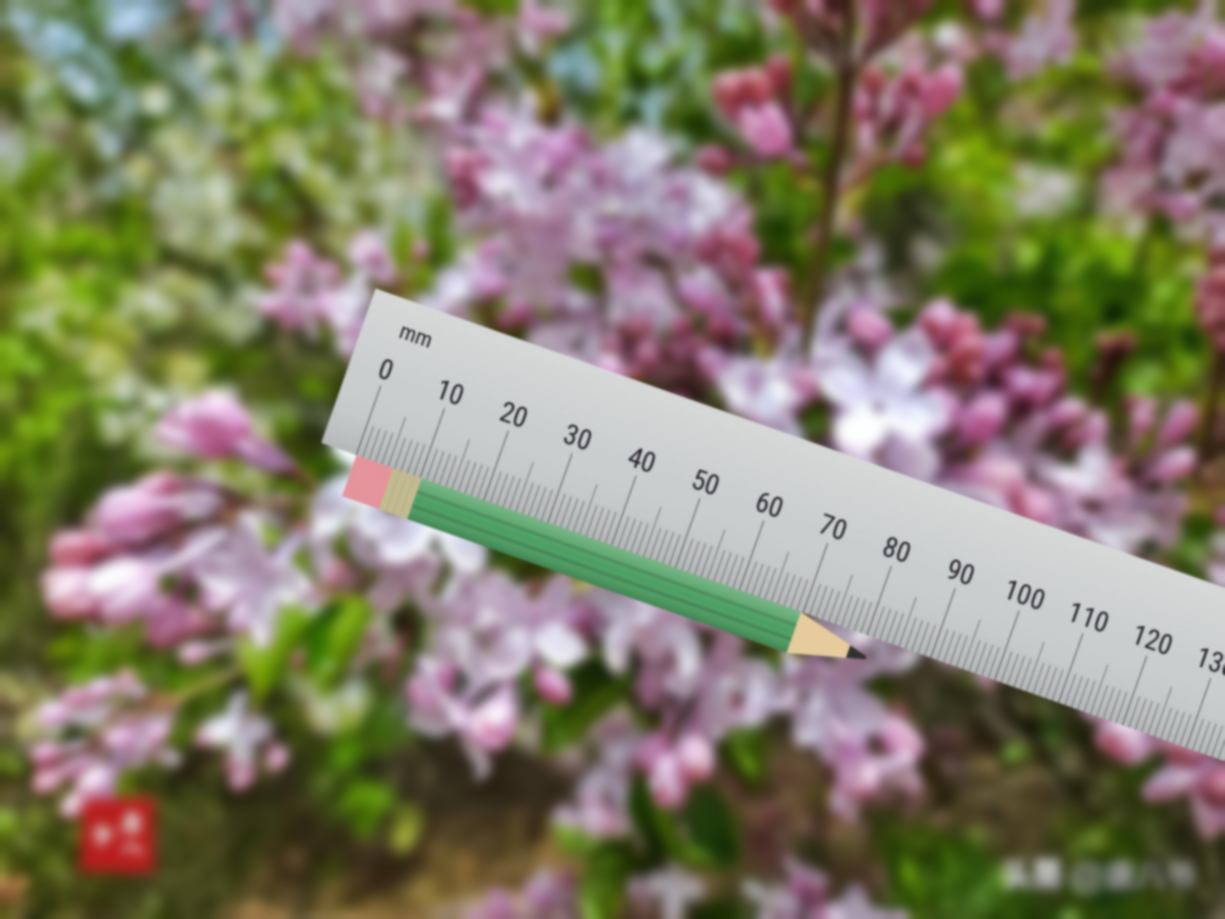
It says 81,mm
